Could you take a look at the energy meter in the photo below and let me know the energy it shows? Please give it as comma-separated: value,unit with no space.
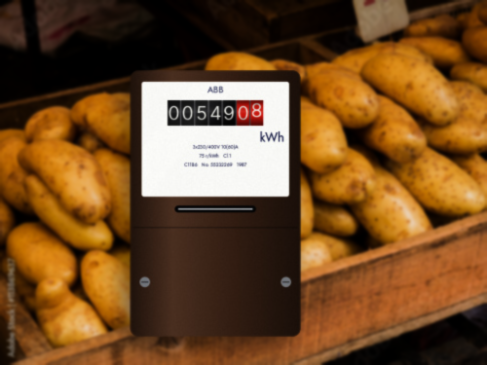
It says 549.08,kWh
